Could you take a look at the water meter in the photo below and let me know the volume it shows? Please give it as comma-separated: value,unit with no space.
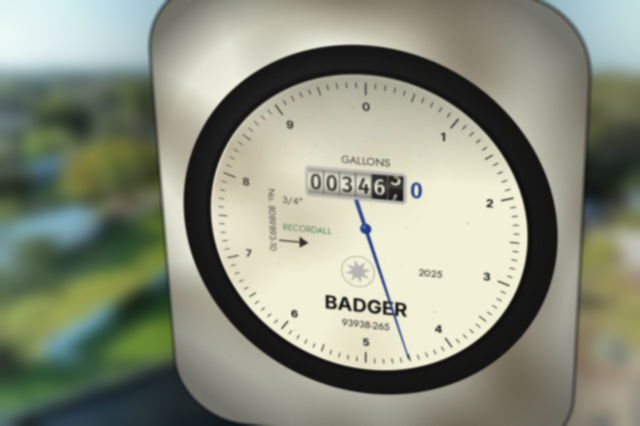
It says 34634.5,gal
